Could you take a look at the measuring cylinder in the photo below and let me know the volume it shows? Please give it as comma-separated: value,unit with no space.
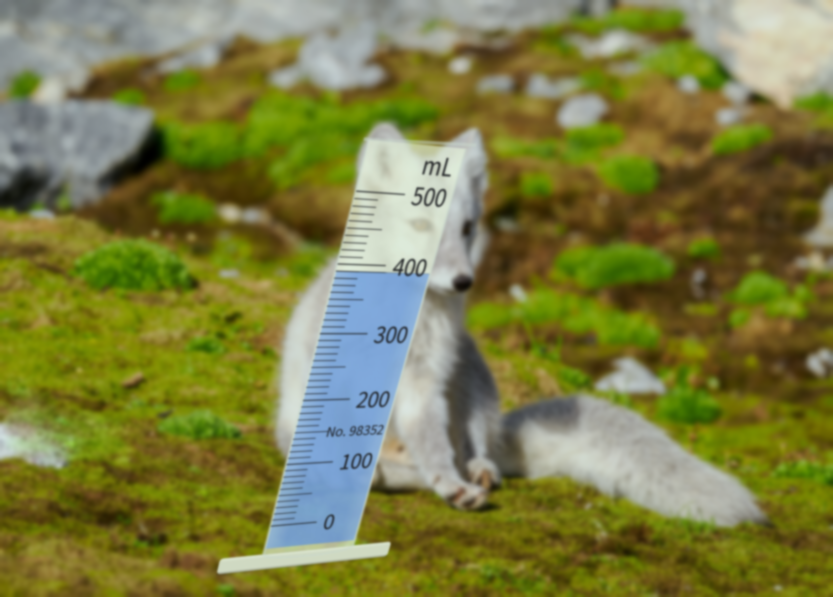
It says 390,mL
